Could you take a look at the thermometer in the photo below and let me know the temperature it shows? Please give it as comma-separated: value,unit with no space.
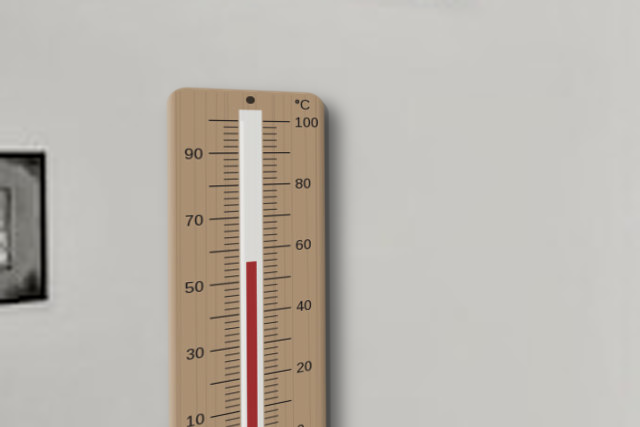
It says 56,°C
